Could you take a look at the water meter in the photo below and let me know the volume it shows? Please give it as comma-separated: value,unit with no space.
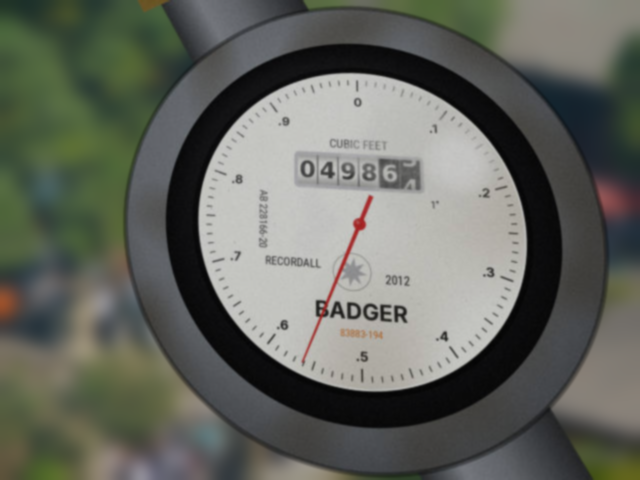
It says 49863.56,ft³
